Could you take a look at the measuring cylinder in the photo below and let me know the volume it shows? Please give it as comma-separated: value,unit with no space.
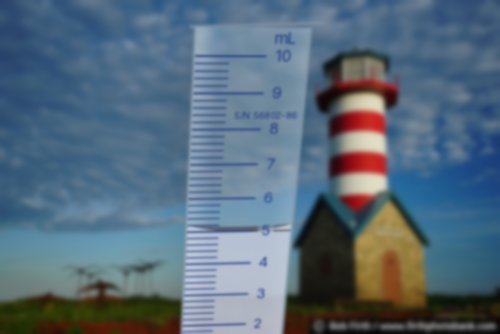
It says 5,mL
